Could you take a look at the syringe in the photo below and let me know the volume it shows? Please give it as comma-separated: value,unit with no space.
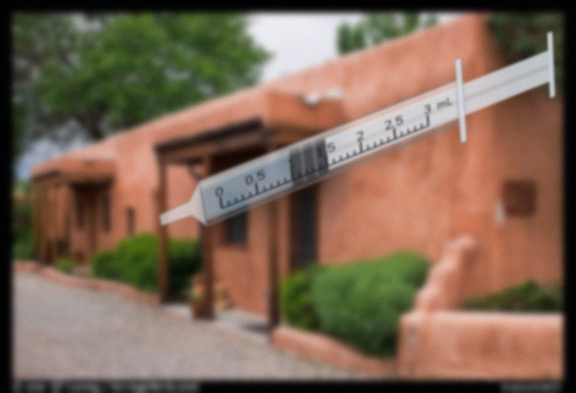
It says 1,mL
